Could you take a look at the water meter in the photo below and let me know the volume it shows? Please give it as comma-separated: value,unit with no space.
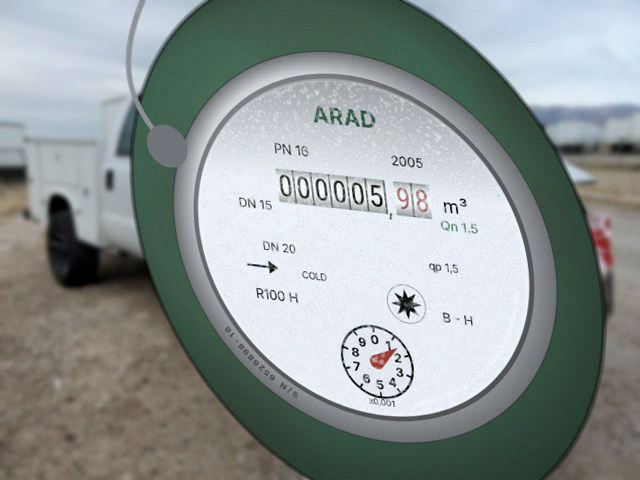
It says 5.981,m³
